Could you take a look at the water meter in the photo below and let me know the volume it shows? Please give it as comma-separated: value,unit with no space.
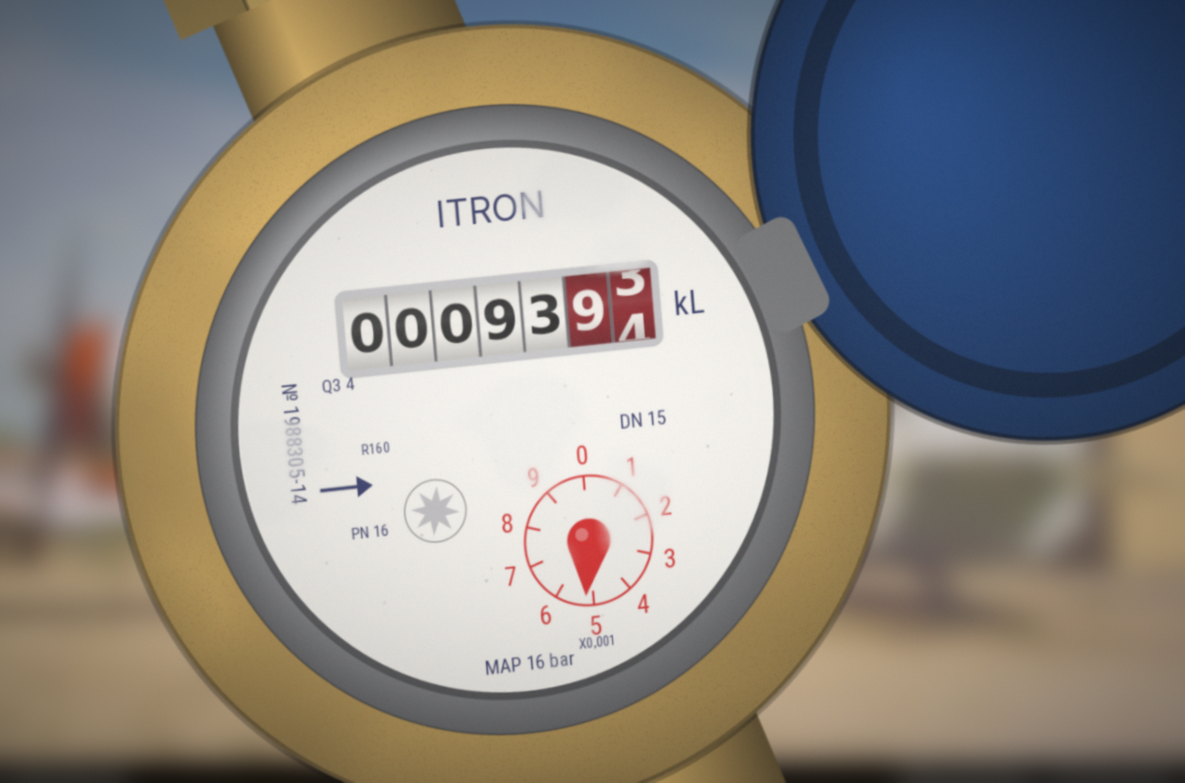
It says 93.935,kL
